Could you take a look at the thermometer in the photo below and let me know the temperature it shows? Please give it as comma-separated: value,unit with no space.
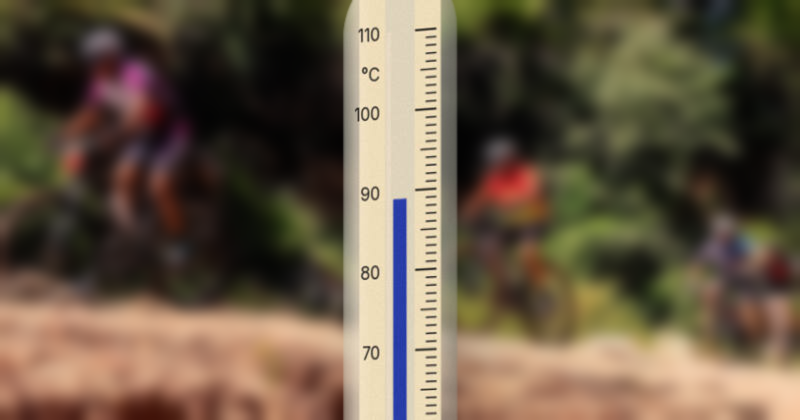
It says 89,°C
